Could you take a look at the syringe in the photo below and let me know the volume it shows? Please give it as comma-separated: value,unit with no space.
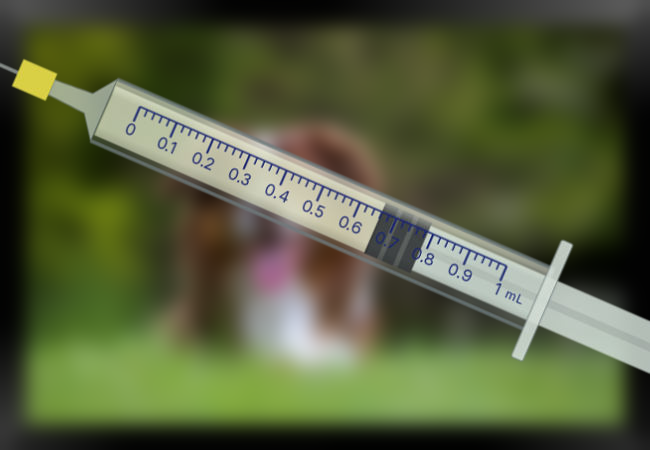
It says 0.66,mL
